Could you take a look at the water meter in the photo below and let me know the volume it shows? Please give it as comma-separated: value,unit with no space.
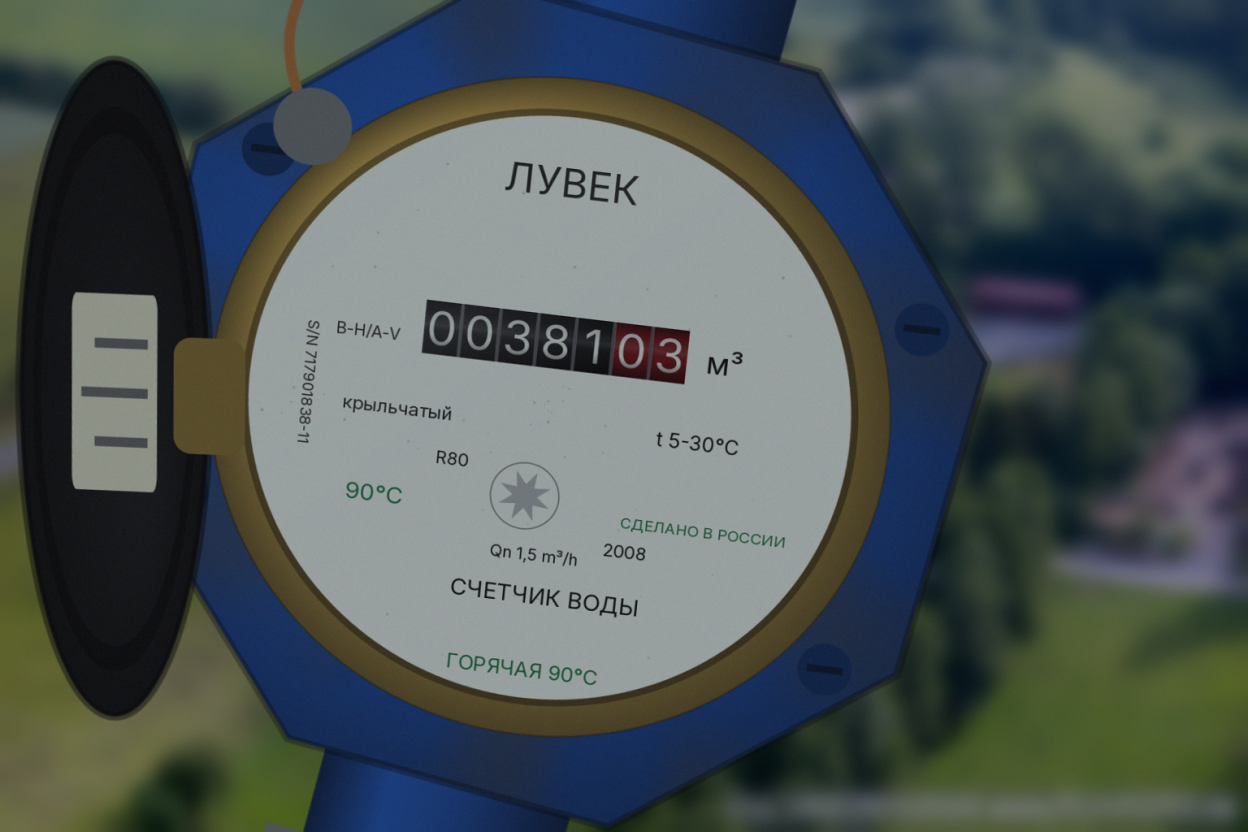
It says 381.03,m³
